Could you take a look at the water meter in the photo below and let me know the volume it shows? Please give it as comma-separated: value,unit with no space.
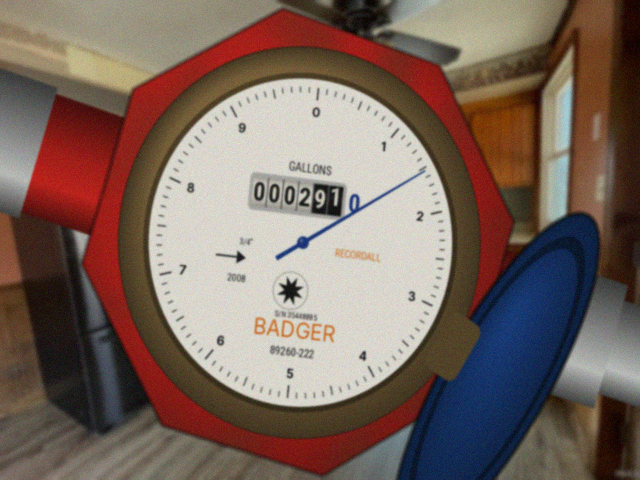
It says 2911.5,gal
